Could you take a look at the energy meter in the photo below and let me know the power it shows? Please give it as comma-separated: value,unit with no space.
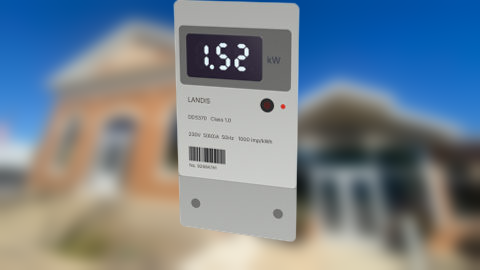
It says 1.52,kW
